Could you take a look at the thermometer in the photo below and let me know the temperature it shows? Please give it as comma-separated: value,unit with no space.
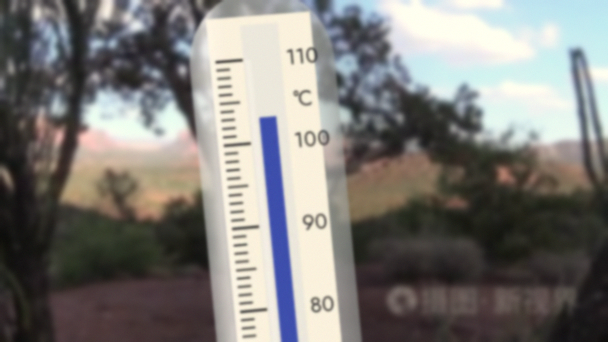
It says 103,°C
